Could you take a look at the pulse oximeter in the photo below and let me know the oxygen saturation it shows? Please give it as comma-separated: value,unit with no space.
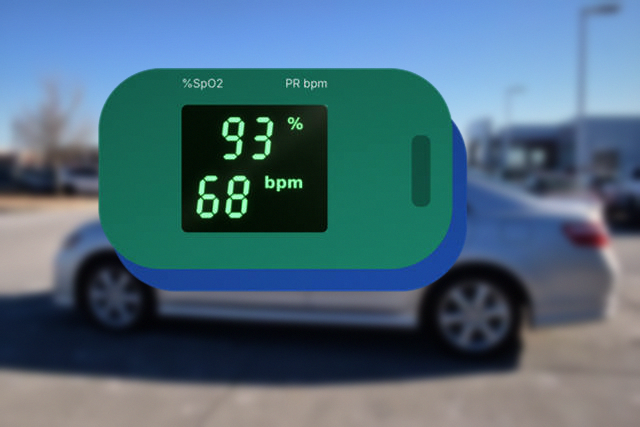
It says 93,%
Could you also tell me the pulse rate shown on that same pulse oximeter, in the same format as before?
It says 68,bpm
